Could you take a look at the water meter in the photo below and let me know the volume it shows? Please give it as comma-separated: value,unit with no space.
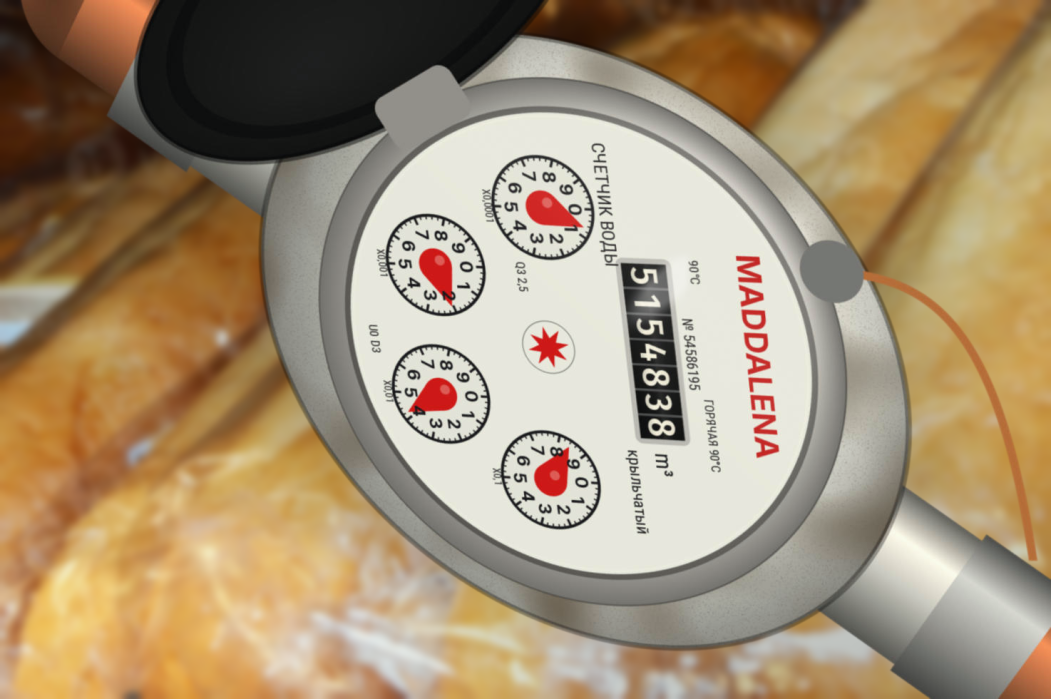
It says 5154838.8420,m³
